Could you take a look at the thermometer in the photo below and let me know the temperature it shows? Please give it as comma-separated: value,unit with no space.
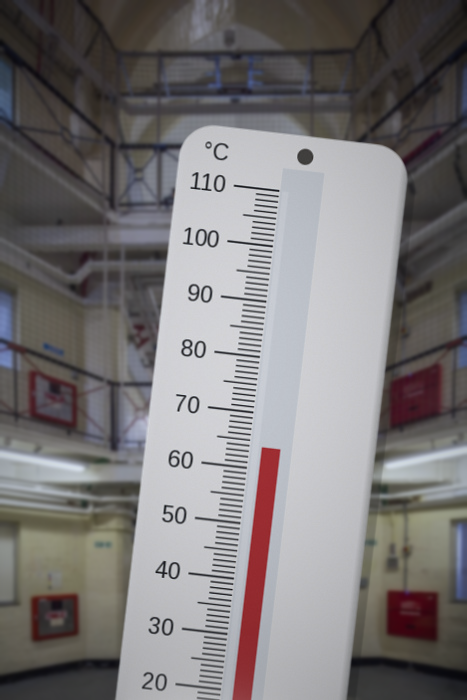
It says 64,°C
